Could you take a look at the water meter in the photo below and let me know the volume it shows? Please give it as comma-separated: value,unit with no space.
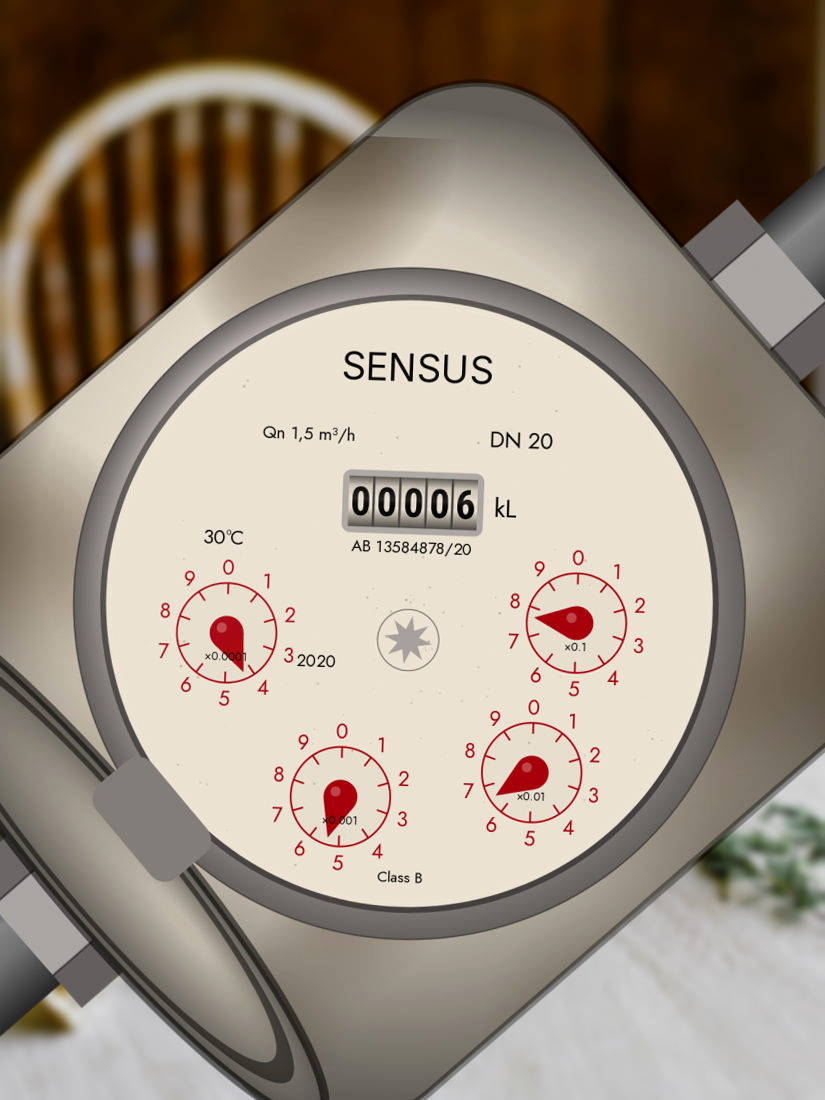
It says 6.7654,kL
